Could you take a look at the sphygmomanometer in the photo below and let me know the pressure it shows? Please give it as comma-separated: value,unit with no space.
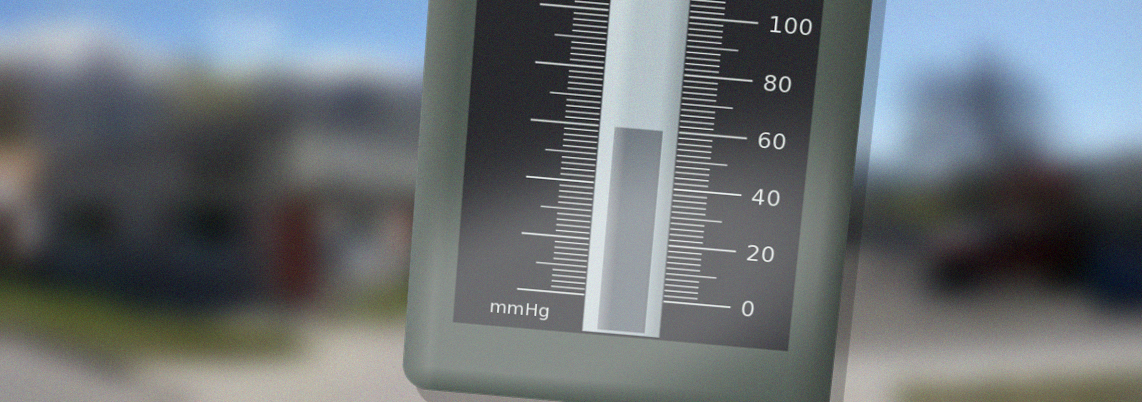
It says 60,mmHg
